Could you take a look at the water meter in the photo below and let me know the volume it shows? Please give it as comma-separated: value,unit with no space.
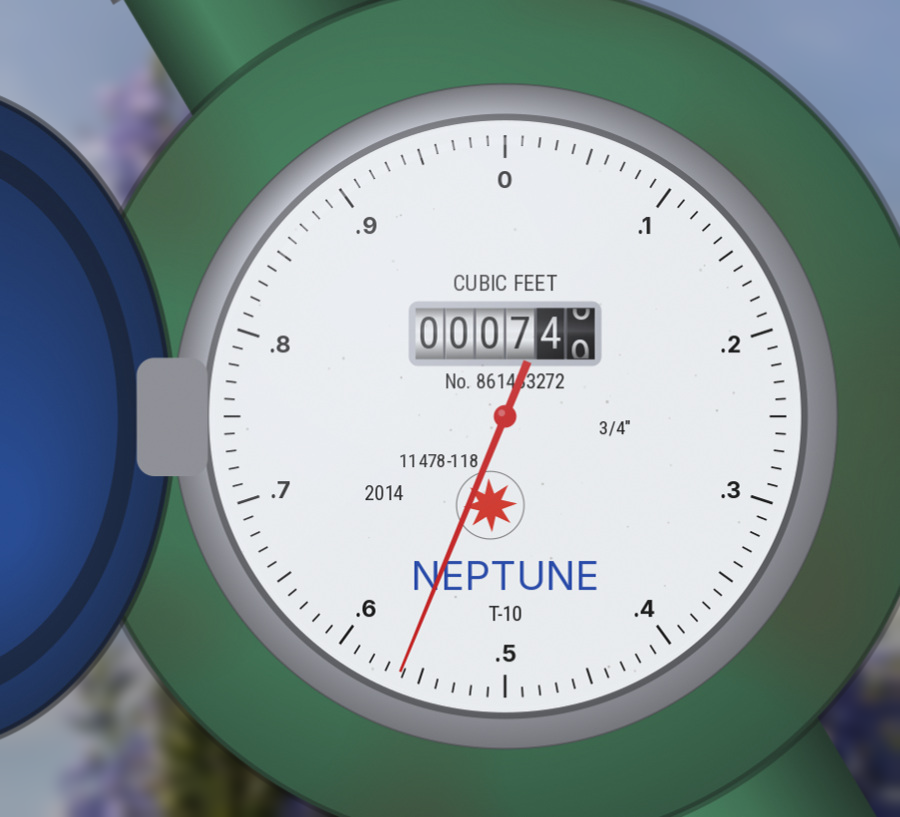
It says 748.56,ft³
